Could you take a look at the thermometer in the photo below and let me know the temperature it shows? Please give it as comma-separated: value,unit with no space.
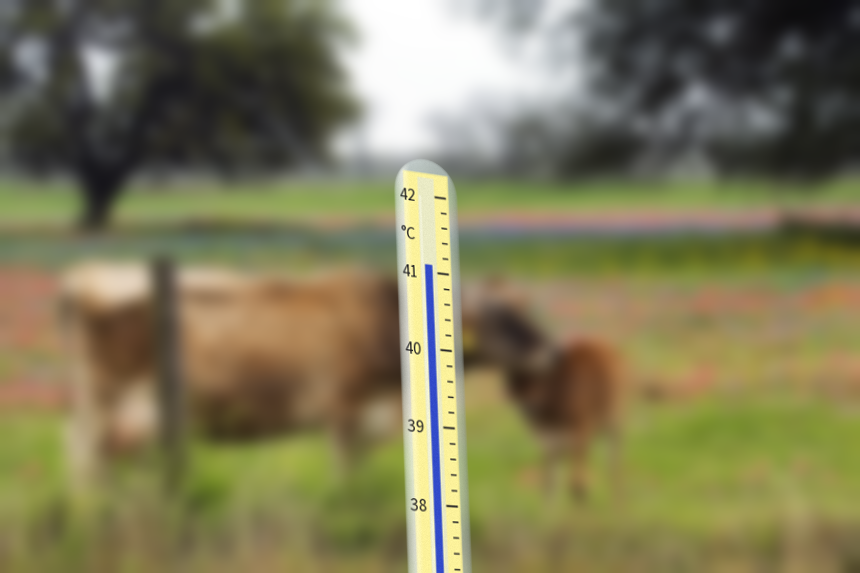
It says 41.1,°C
